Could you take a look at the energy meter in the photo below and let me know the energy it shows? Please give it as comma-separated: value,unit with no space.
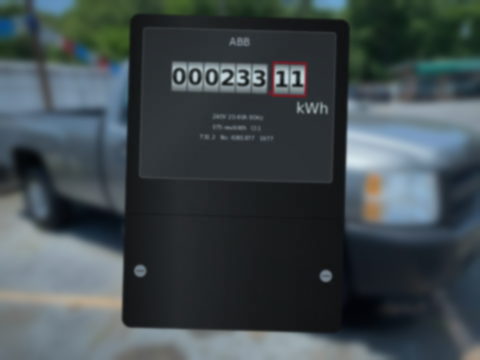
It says 233.11,kWh
